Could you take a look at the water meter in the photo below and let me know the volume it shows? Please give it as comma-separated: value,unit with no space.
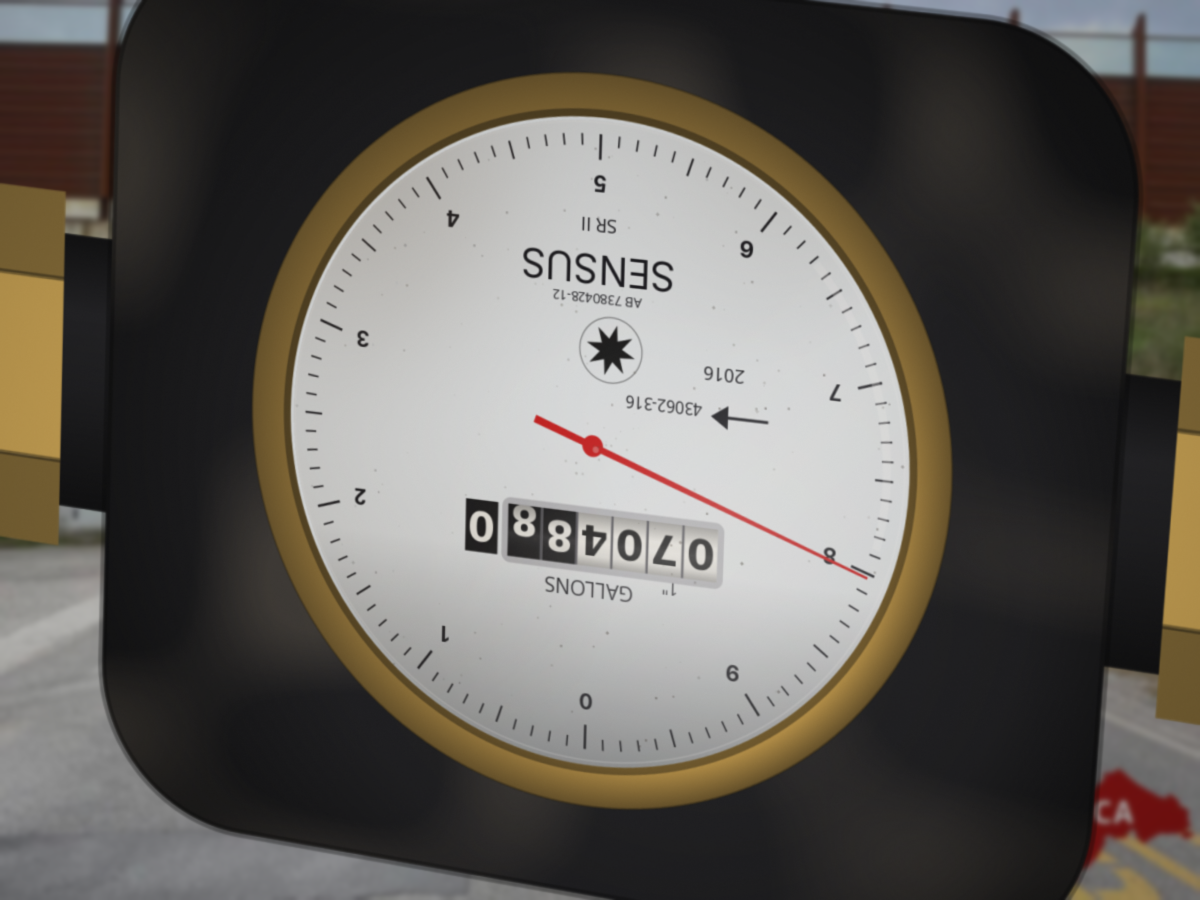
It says 704878.0,gal
